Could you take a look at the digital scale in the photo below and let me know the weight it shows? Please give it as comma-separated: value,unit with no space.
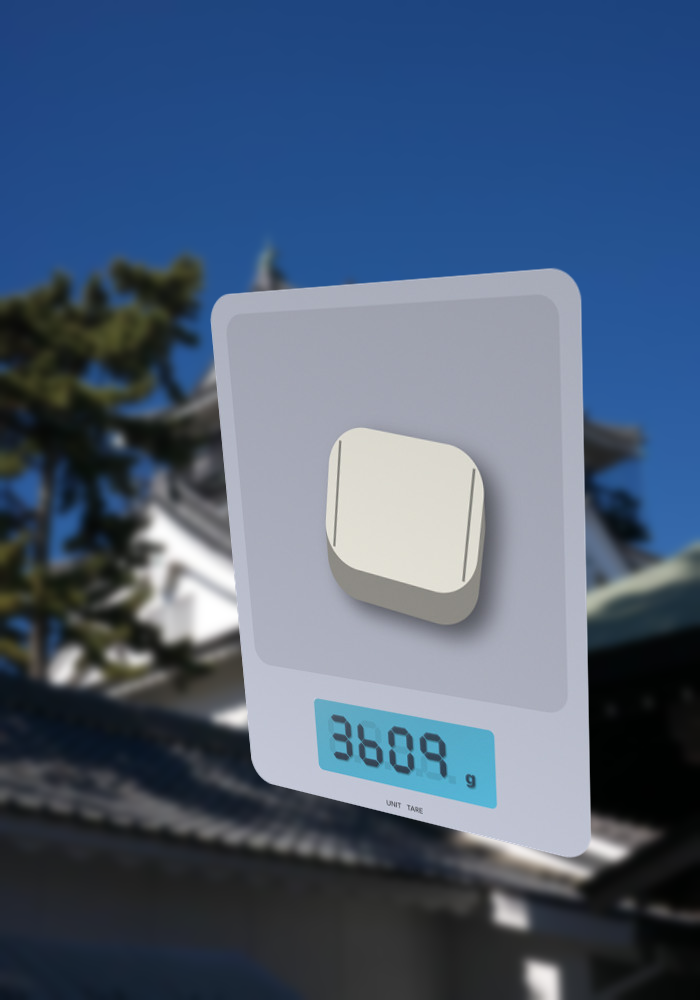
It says 3609,g
